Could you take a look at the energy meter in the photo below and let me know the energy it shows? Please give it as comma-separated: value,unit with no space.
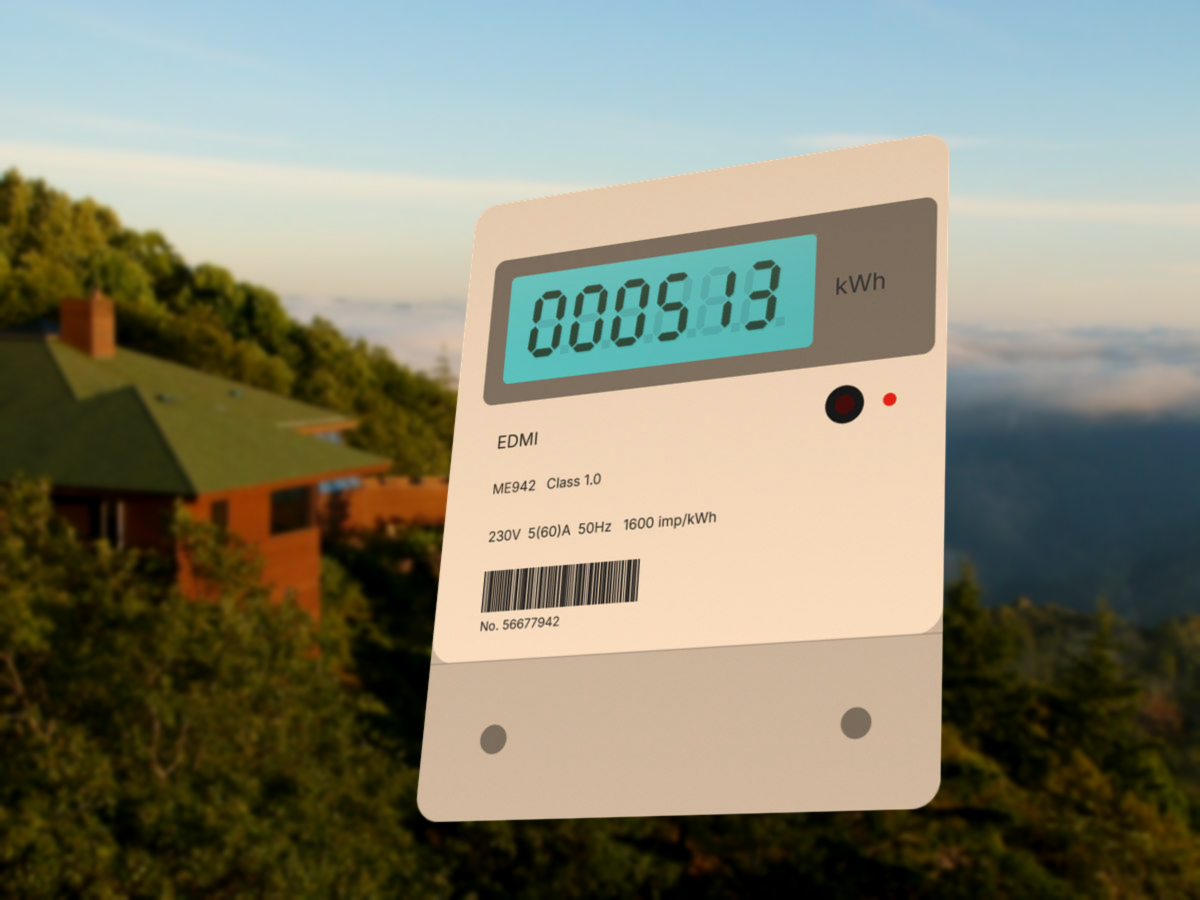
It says 513,kWh
